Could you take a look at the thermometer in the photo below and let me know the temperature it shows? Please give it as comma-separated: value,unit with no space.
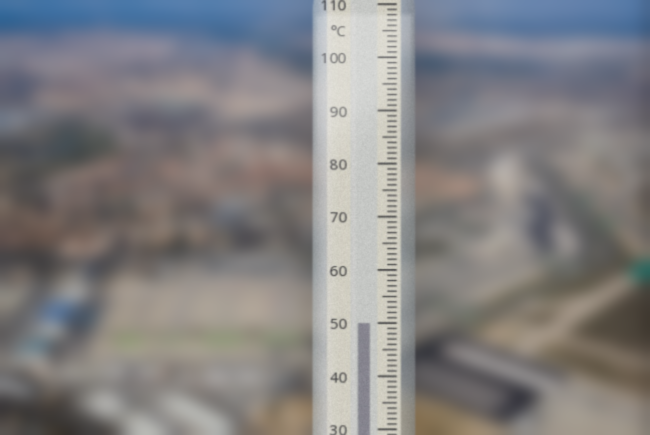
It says 50,°C
